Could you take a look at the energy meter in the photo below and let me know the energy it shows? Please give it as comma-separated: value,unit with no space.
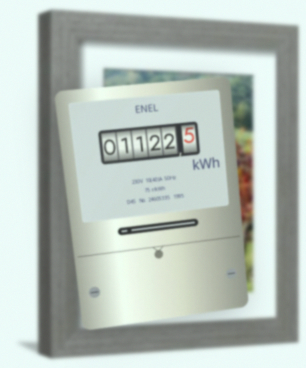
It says 1122.5,kWh
